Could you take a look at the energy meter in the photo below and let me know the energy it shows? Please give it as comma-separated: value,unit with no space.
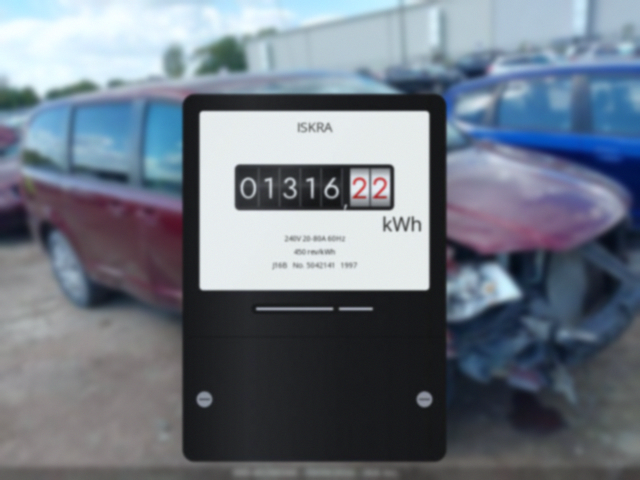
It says 1316.22,kWh
